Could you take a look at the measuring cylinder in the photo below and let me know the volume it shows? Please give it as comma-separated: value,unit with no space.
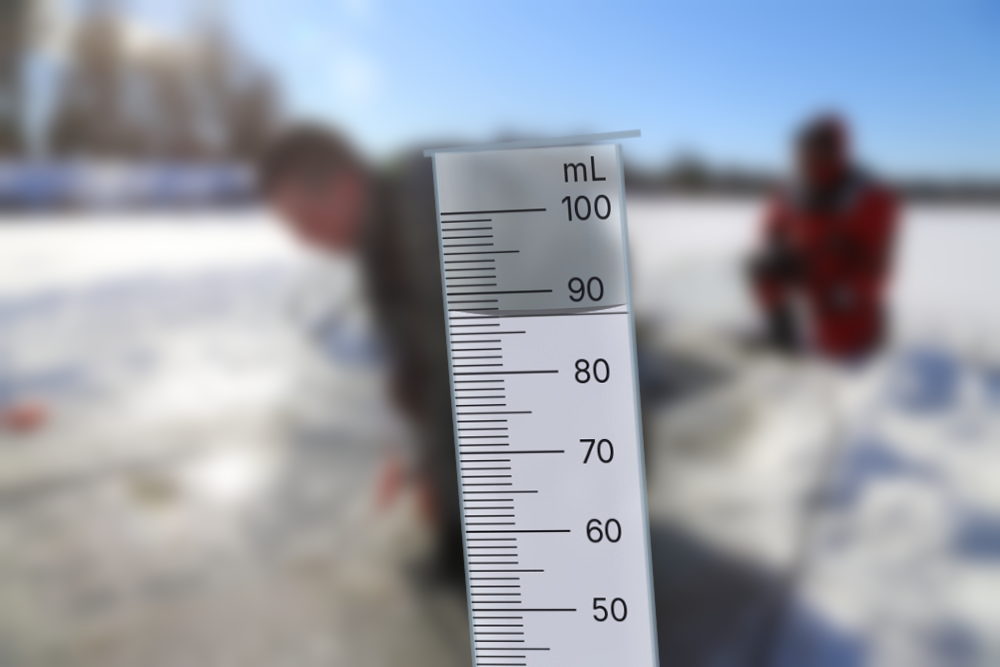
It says 87,mL
